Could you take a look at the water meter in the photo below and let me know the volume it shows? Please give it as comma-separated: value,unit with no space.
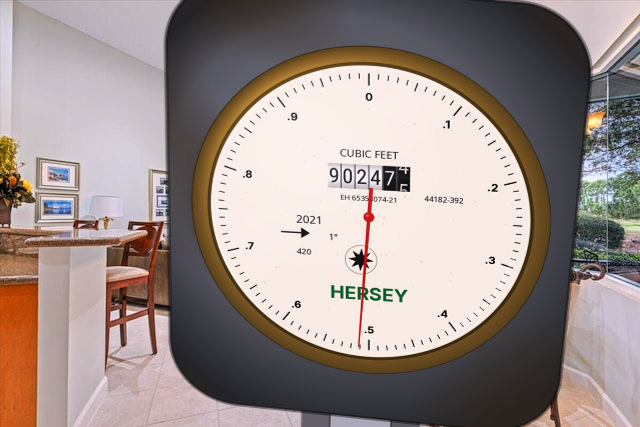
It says 902474.51,ft³
